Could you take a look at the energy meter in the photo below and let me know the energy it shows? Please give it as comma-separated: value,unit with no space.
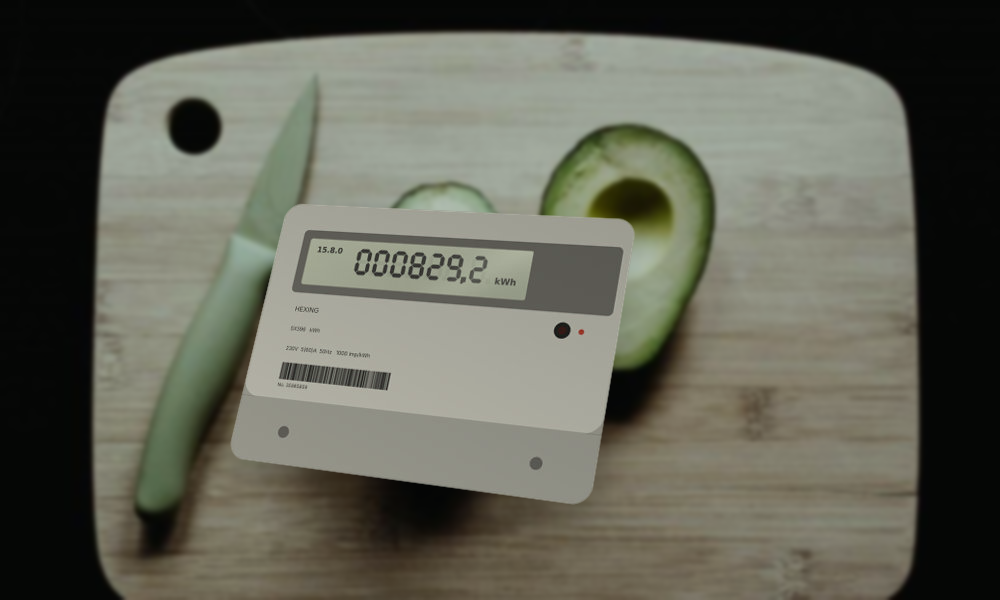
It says 829.2,kWh
